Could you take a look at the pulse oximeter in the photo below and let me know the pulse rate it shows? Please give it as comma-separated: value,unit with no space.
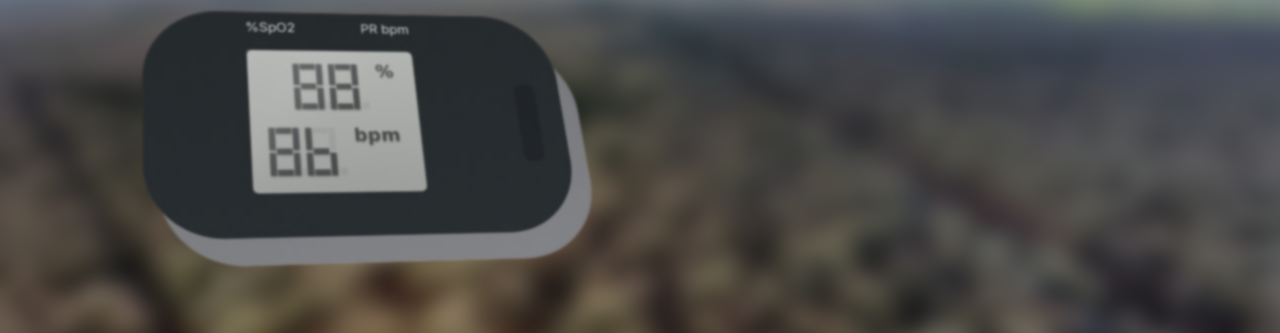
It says 86,bpm
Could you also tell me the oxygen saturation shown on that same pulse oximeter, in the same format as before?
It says 88,%
